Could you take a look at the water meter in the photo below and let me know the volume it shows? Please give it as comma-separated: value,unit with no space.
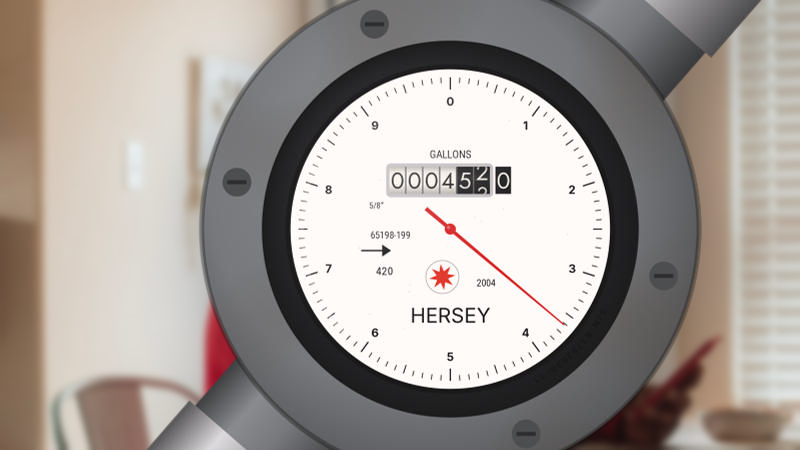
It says 4523.6,gal
